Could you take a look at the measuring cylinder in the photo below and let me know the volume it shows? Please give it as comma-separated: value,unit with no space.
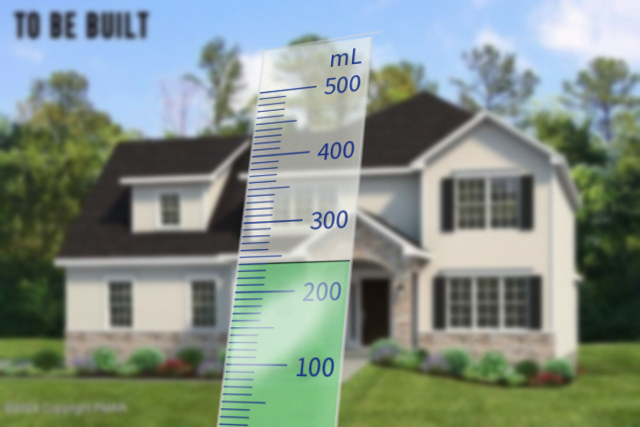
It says 240,mL
